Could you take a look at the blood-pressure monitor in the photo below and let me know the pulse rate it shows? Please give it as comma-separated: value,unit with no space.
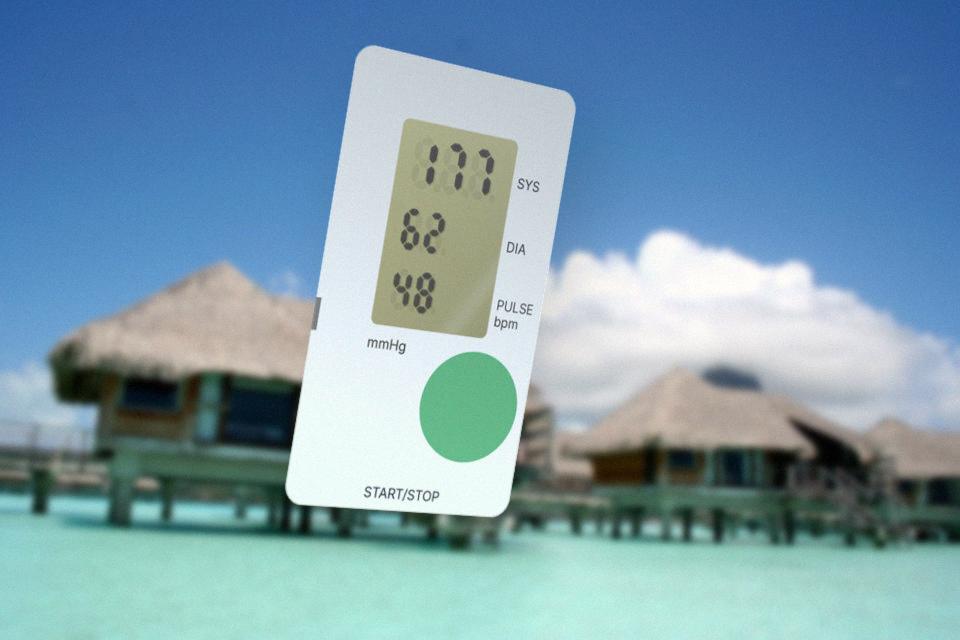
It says 48,bpm
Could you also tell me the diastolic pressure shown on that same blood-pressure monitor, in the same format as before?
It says 62,mmHg
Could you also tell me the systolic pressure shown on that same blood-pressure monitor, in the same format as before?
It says 177,mmHg
